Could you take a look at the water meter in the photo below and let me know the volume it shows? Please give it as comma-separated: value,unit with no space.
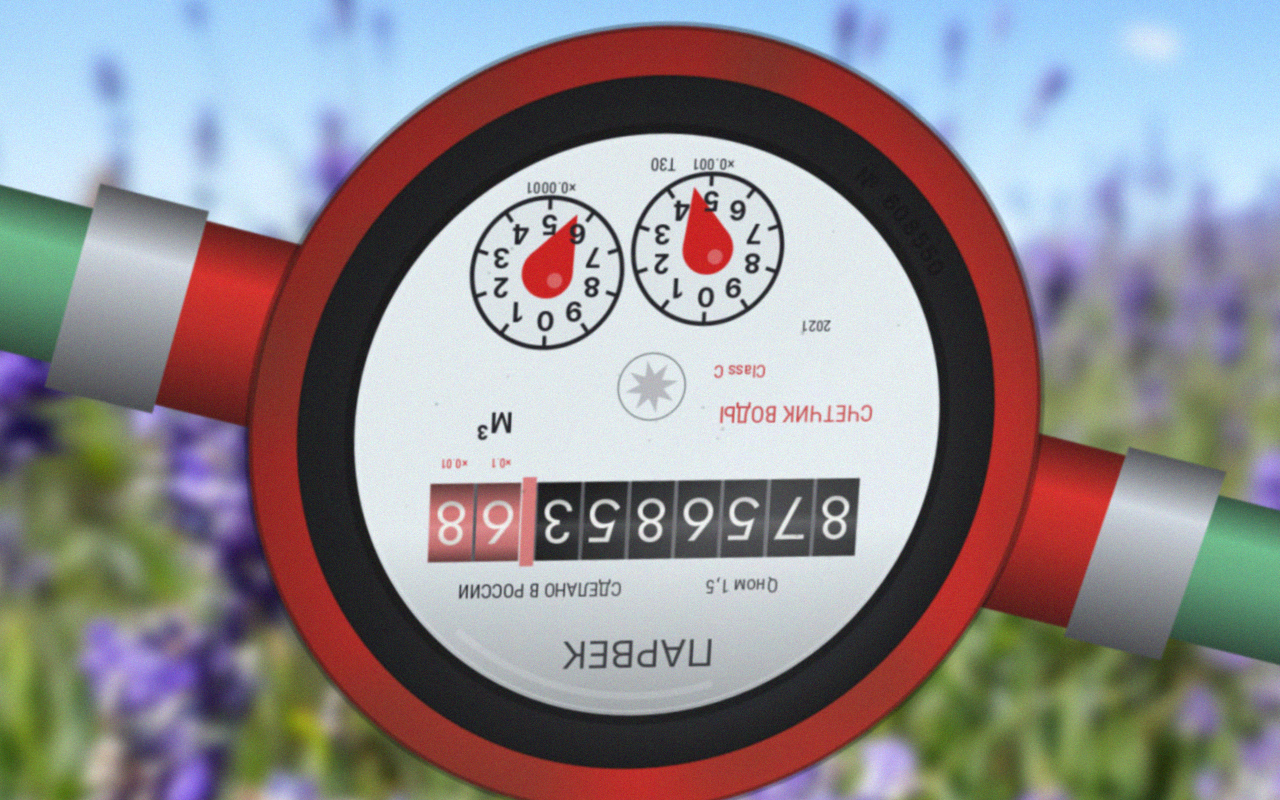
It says 8756853.6845,m³
